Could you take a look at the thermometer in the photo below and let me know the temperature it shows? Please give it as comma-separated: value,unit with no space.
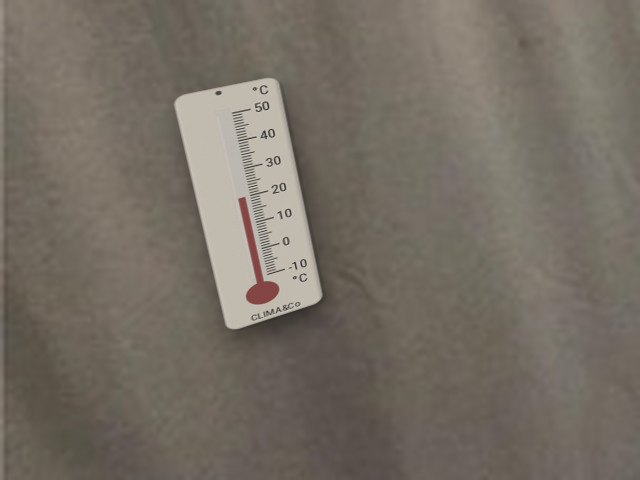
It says 20,°C
